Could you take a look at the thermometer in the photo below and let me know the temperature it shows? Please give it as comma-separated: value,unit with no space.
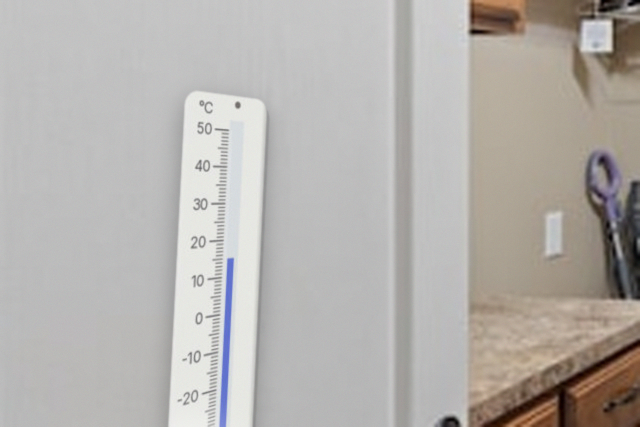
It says 15,°C
